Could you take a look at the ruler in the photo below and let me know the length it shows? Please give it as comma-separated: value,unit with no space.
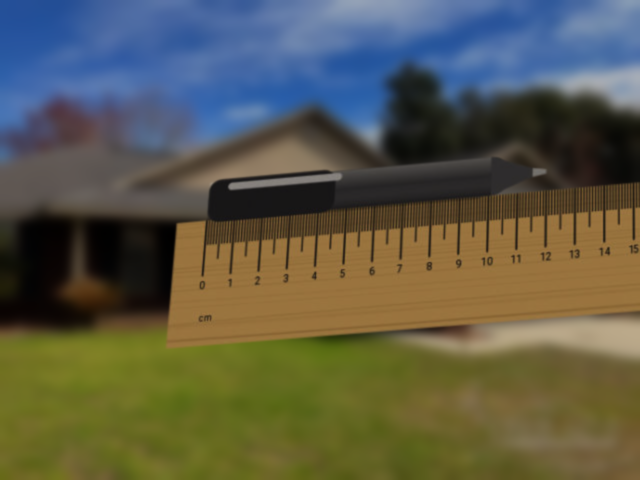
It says 12,cm
